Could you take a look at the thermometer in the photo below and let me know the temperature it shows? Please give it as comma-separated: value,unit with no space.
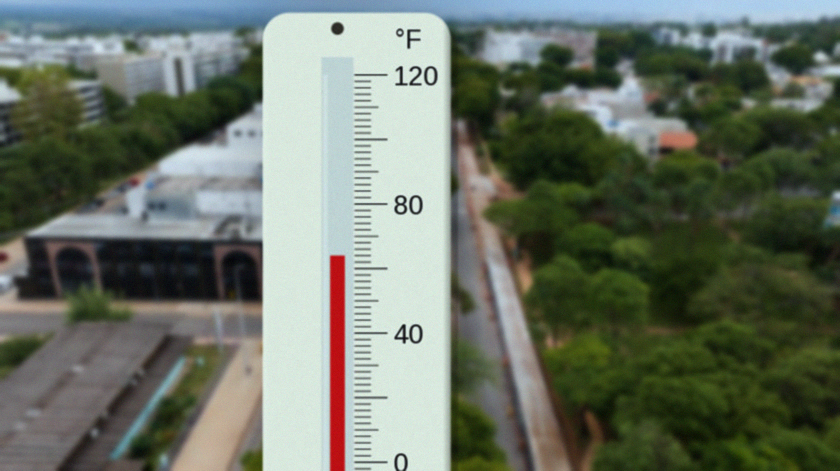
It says 64,°F
